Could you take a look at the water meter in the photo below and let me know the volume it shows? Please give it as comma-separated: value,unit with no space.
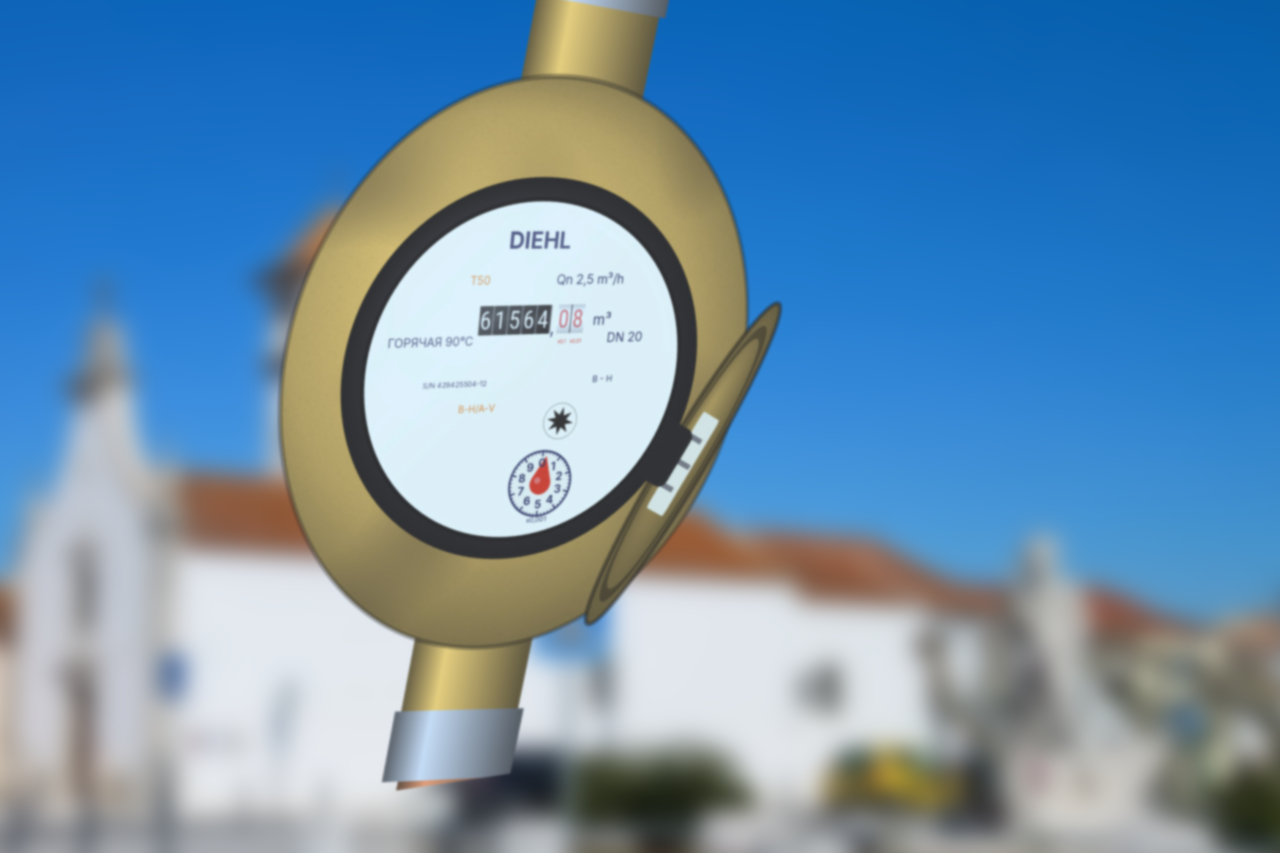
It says 61564.080,m³
